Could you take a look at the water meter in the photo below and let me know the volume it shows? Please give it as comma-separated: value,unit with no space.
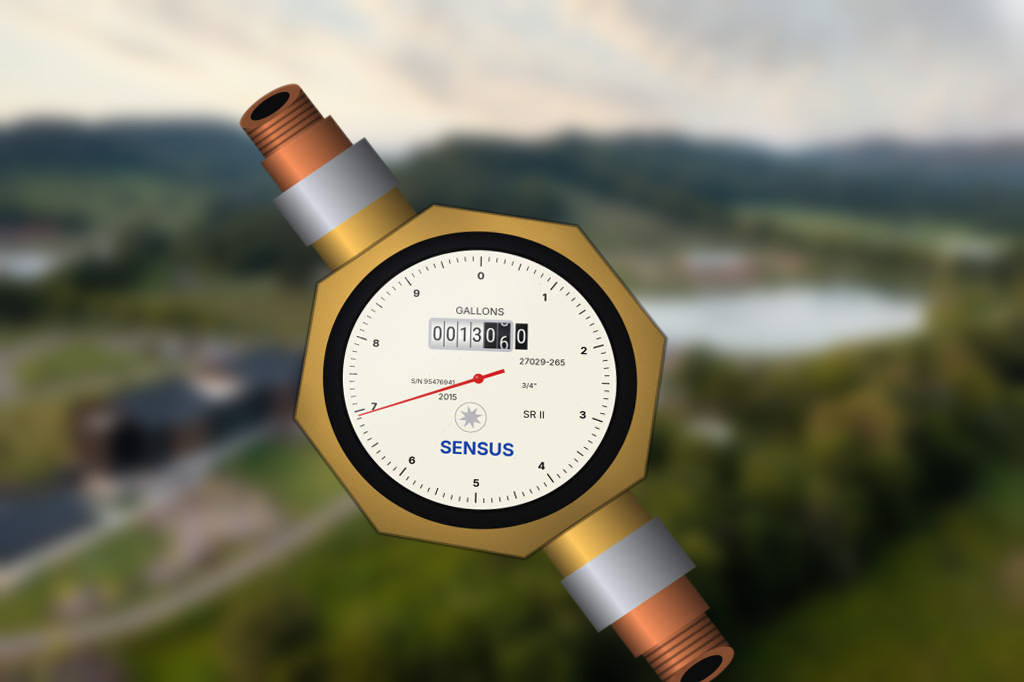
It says 13056.9,gal
